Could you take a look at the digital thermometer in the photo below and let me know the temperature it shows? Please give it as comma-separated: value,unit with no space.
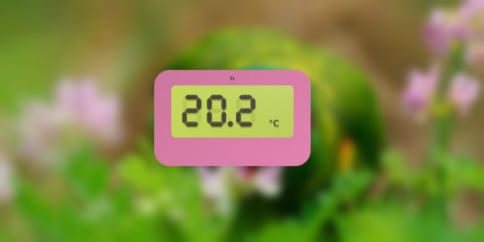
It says 20.2,°C
